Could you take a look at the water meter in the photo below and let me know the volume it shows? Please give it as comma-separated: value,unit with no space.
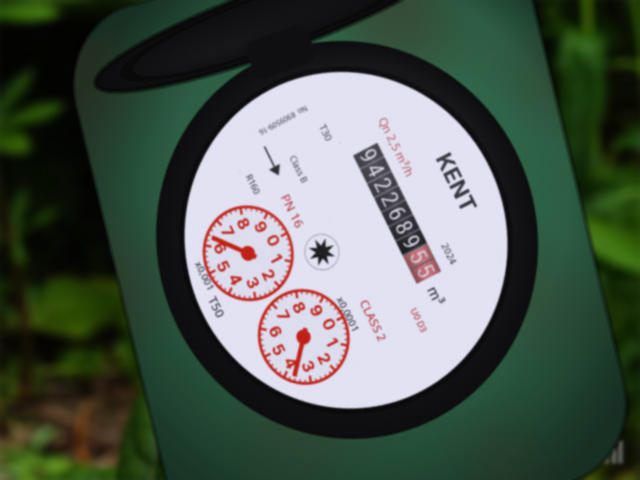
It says 9422689.5563,m³
